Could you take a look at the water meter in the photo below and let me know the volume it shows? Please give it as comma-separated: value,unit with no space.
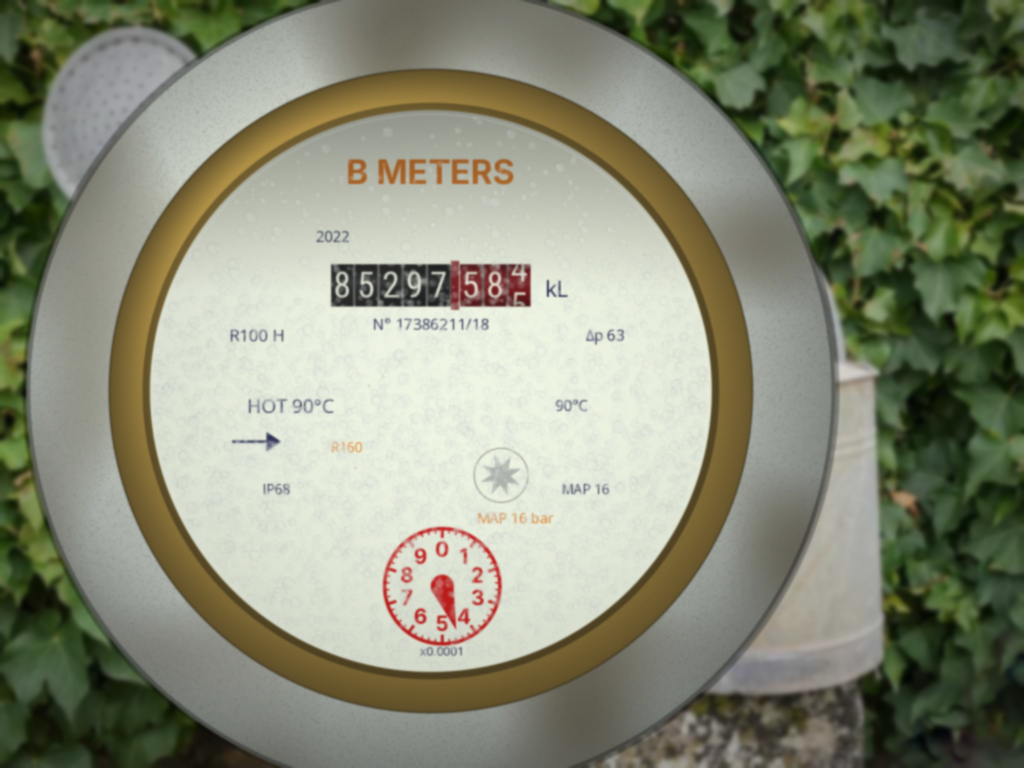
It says 85297.5844,kL
